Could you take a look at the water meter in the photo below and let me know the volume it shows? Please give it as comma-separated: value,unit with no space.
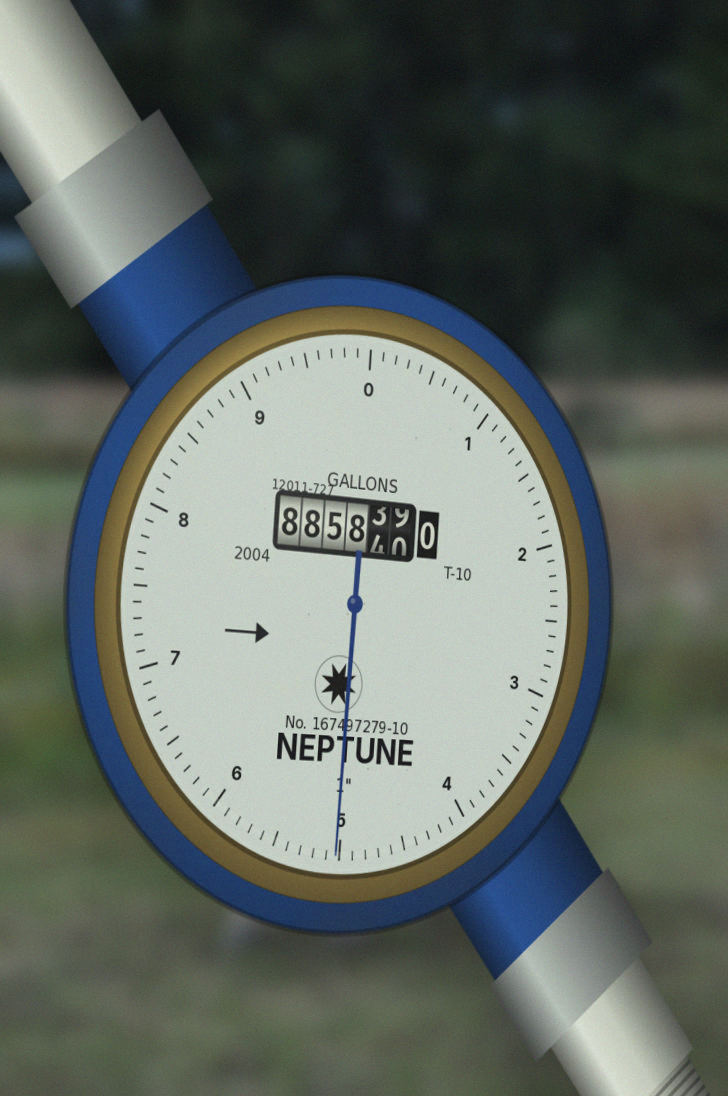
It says 8858395.0,gal
